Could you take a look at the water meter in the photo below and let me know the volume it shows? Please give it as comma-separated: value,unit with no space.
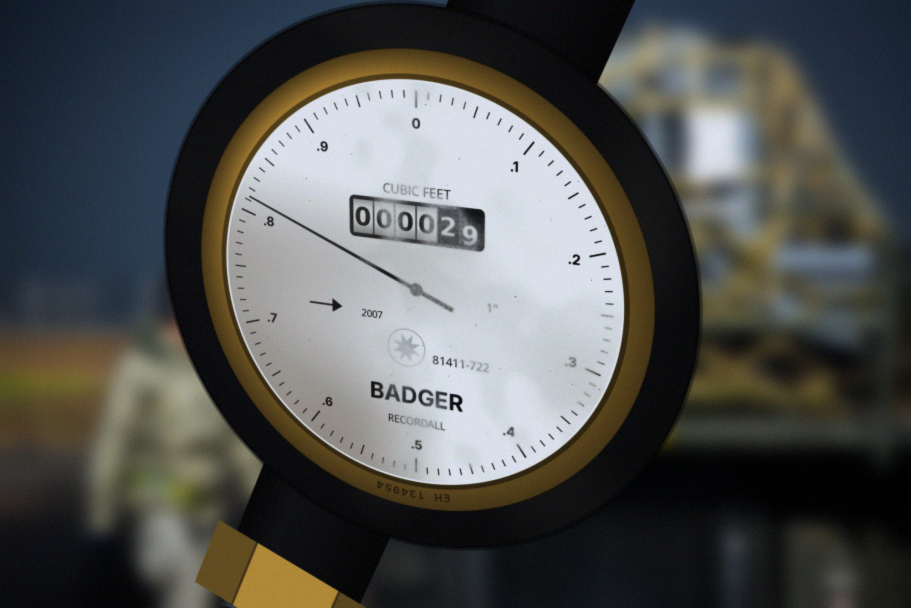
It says 28.81,ft³
